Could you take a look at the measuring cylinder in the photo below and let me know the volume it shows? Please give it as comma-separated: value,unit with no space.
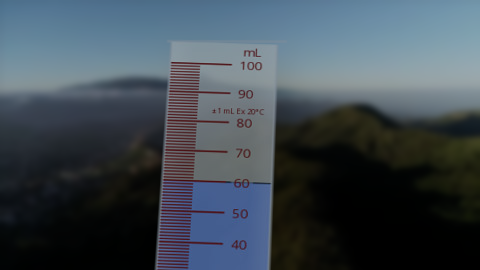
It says 60,mL
